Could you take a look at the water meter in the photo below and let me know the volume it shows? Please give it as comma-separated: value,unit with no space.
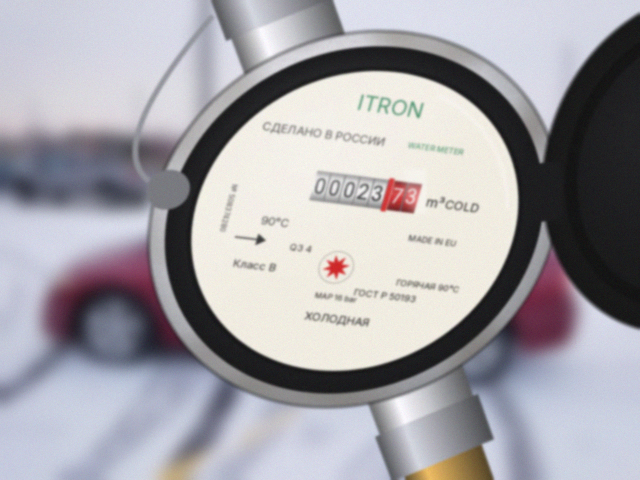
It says 23.73,m³
